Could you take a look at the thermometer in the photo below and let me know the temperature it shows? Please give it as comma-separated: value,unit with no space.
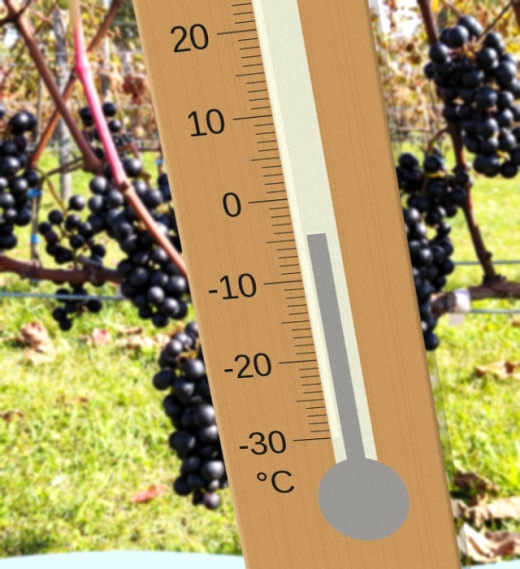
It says -4.5,°C
